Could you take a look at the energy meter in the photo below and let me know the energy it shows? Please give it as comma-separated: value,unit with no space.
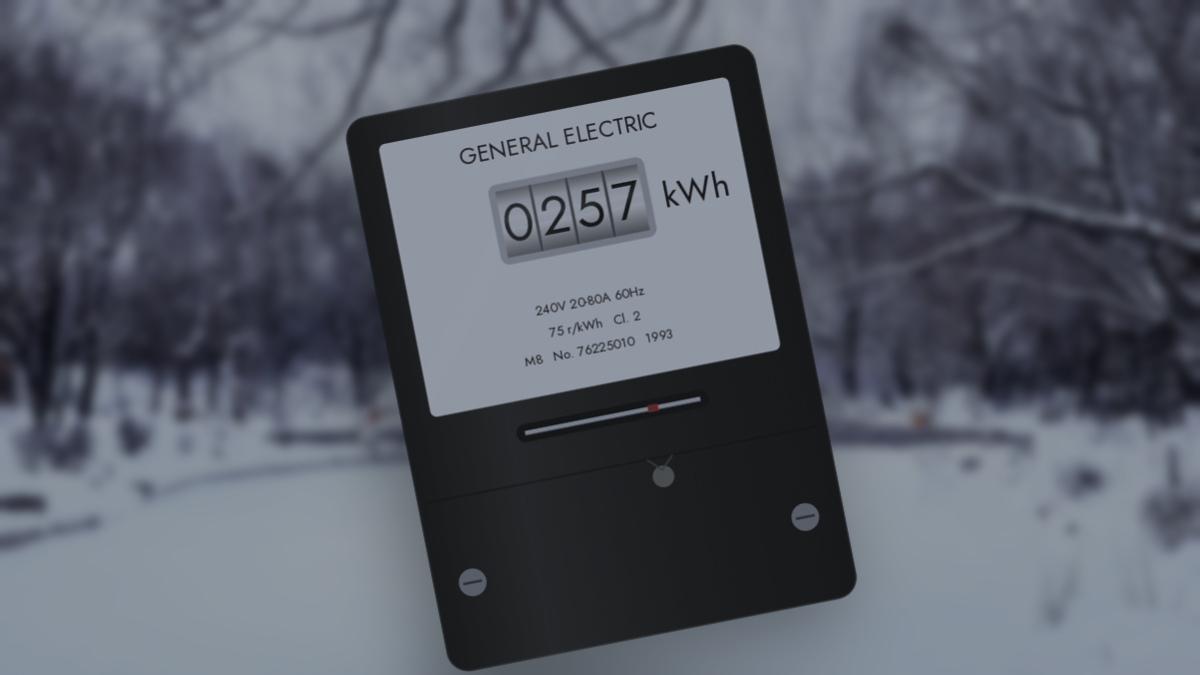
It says 257,kWh
